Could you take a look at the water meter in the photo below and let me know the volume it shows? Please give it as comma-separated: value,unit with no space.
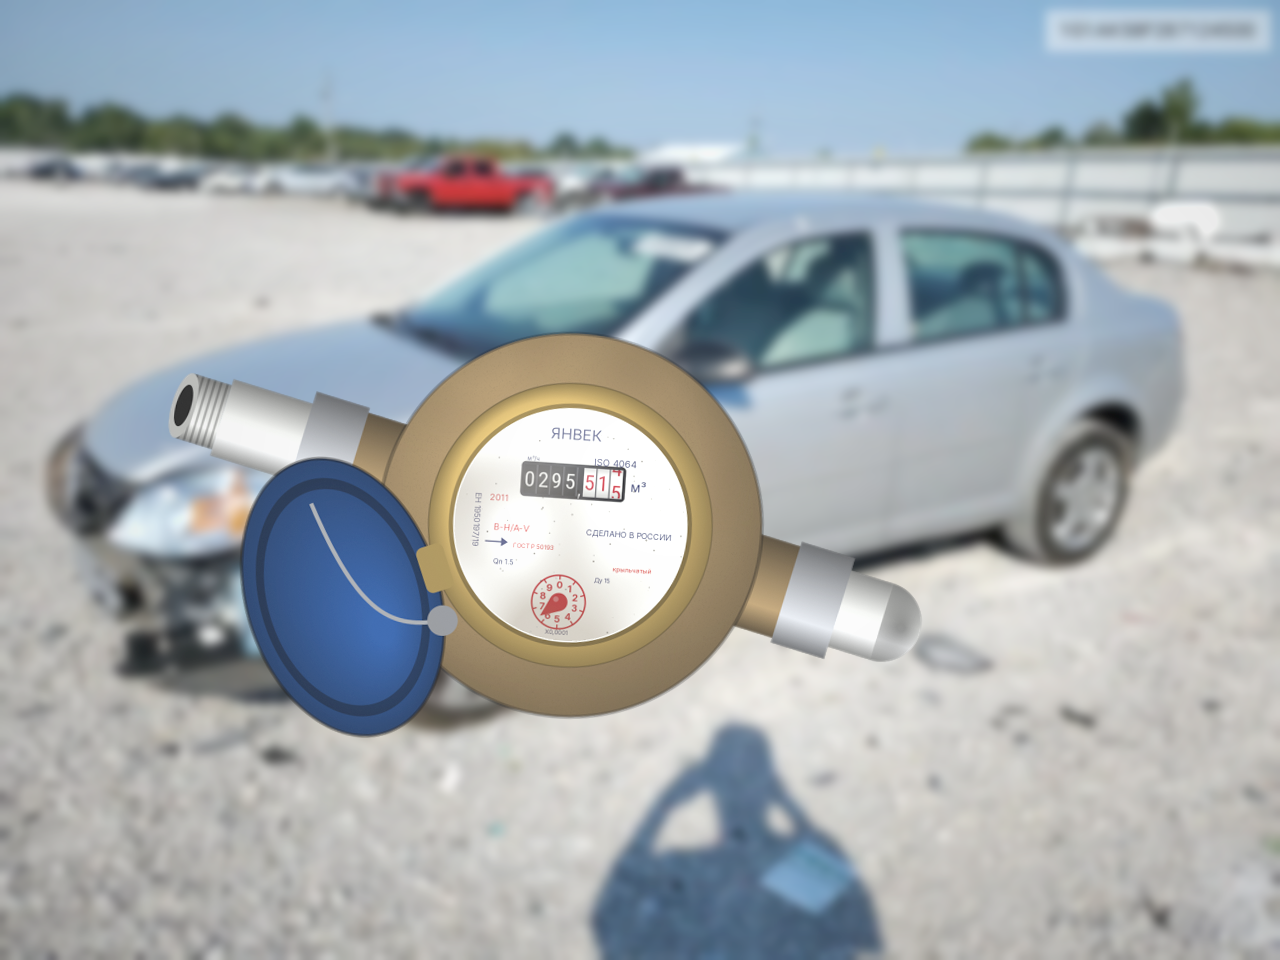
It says 295.5146,m³
